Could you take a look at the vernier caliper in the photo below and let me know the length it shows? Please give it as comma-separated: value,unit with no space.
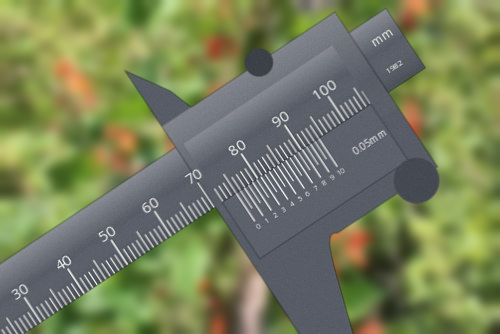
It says 75.0,mm
